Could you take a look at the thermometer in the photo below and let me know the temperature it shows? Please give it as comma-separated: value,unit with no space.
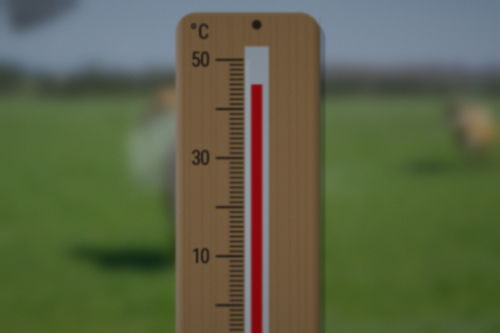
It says 45,°C
